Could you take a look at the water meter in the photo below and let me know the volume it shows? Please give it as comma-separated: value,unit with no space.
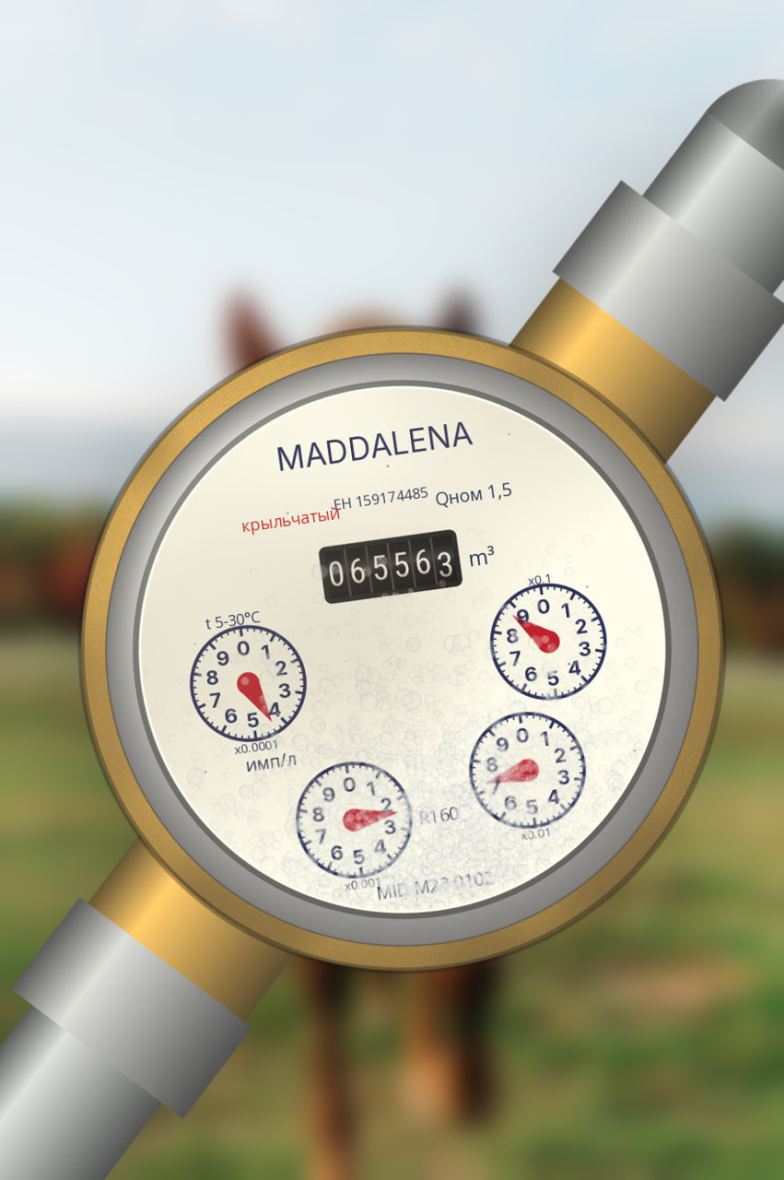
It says 65562.8724,m³
